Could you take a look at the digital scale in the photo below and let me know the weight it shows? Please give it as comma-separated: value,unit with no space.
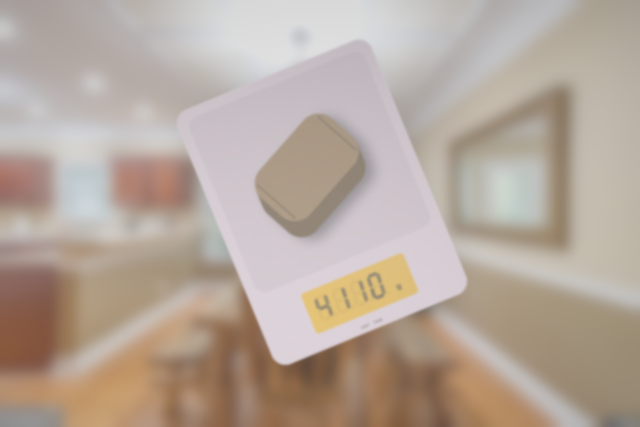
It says 4110,g
